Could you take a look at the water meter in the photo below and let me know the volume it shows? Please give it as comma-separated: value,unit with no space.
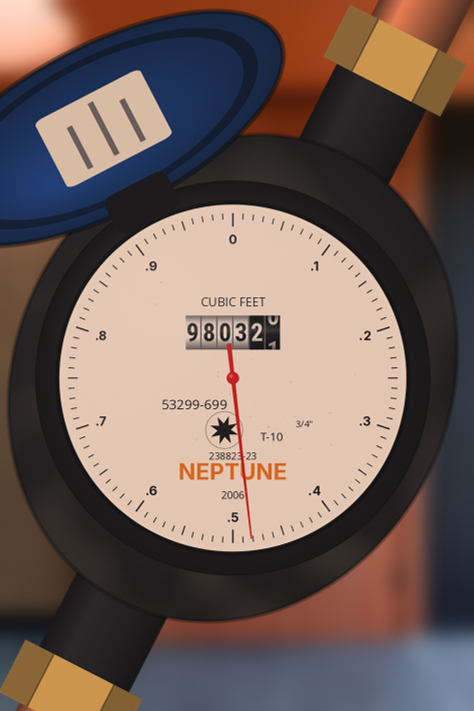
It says 980320.48,ft³
